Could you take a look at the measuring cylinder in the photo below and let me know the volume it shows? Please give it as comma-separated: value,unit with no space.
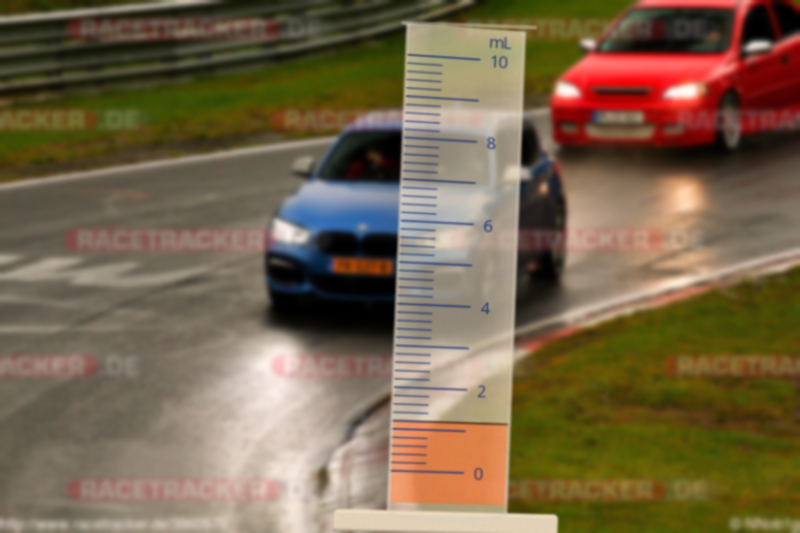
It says 1.2,mL
